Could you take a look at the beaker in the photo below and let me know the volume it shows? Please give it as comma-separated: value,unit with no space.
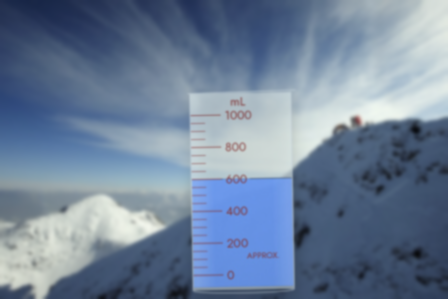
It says 600,mL
